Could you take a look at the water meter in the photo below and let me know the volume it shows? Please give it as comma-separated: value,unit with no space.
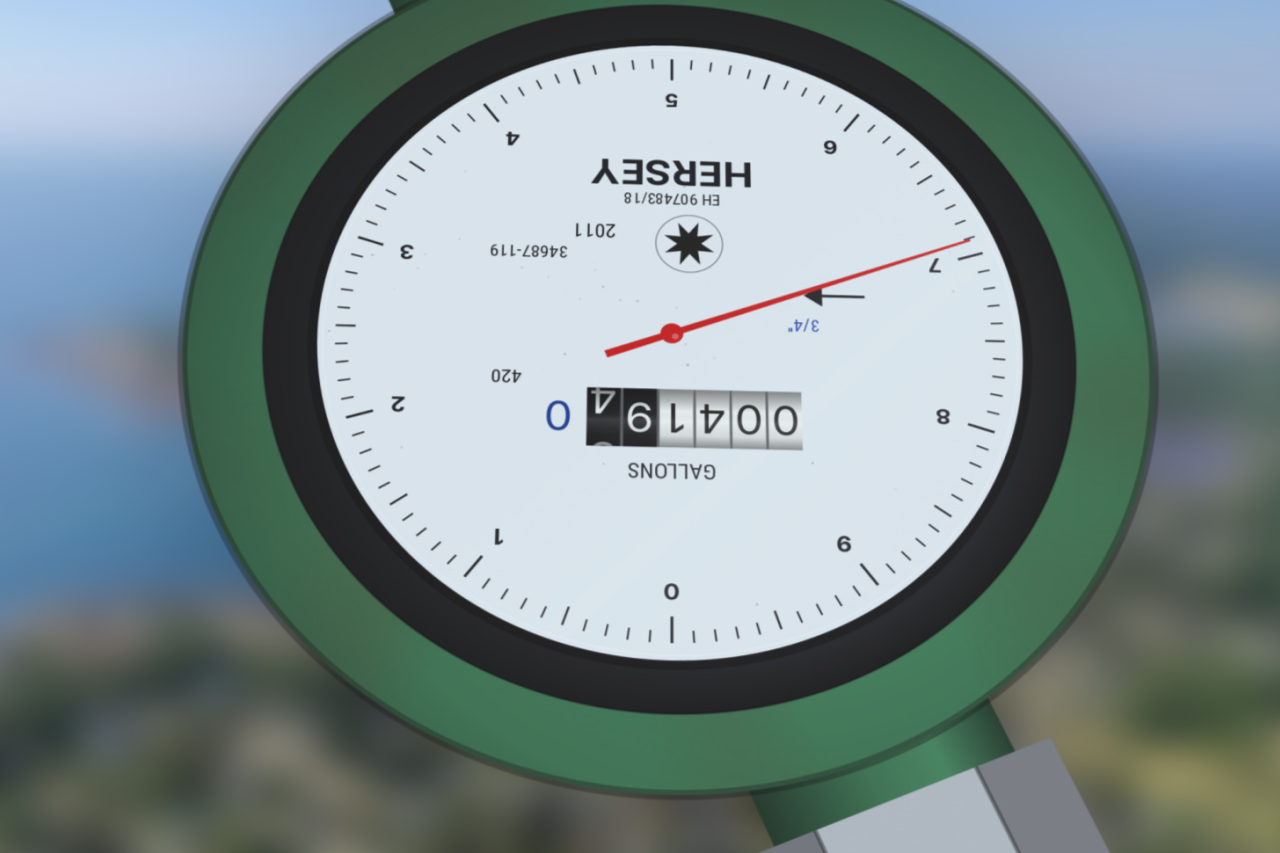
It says 41936.9,gal
